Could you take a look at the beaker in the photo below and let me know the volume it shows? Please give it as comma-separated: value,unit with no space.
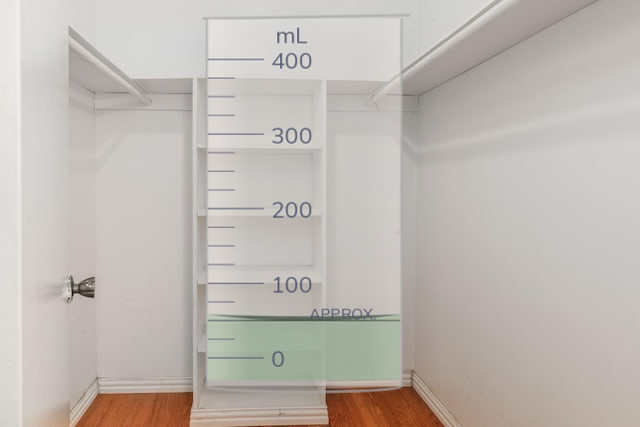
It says 50,mL
